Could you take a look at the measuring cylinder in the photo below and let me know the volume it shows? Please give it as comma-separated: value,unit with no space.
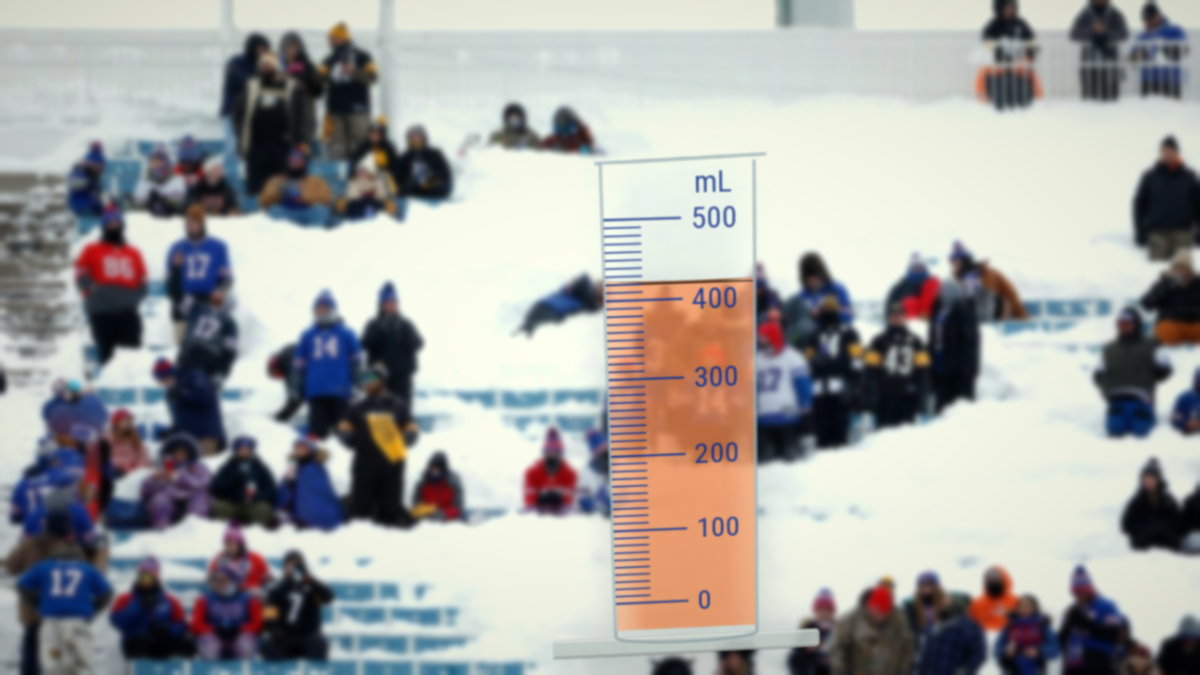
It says 420,mL
